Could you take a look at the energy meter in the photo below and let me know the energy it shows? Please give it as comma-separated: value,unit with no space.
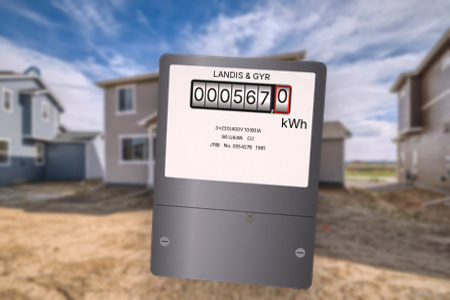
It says 567.0,kWh
